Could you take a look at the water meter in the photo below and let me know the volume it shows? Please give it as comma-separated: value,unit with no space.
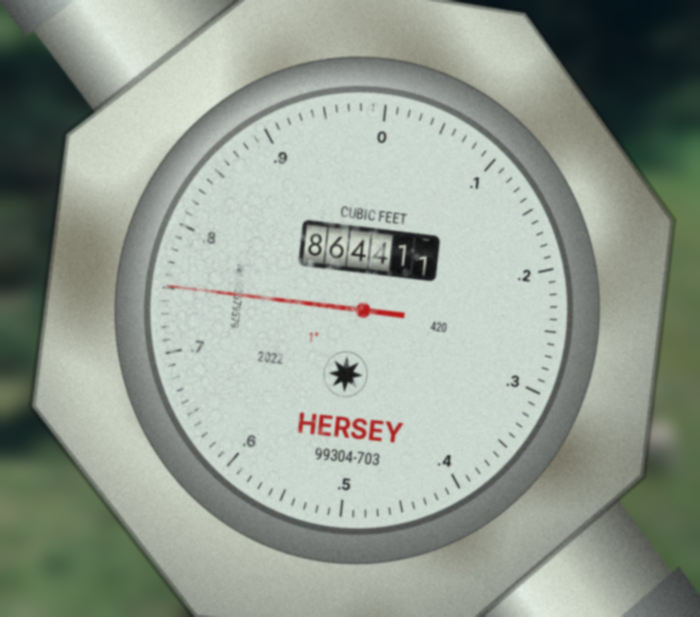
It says 864410.75,ft³
